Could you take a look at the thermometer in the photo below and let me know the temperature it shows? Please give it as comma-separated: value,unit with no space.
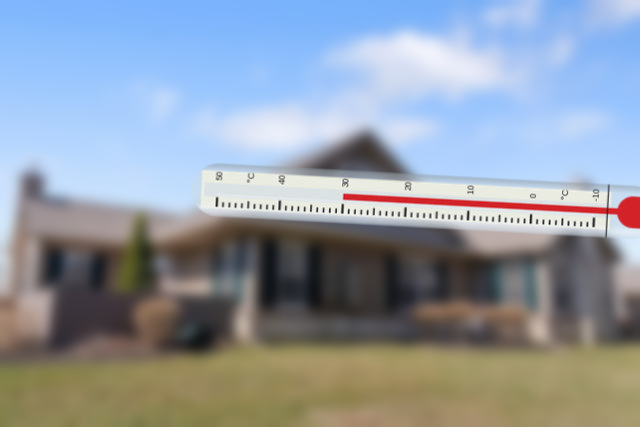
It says 30,°C
